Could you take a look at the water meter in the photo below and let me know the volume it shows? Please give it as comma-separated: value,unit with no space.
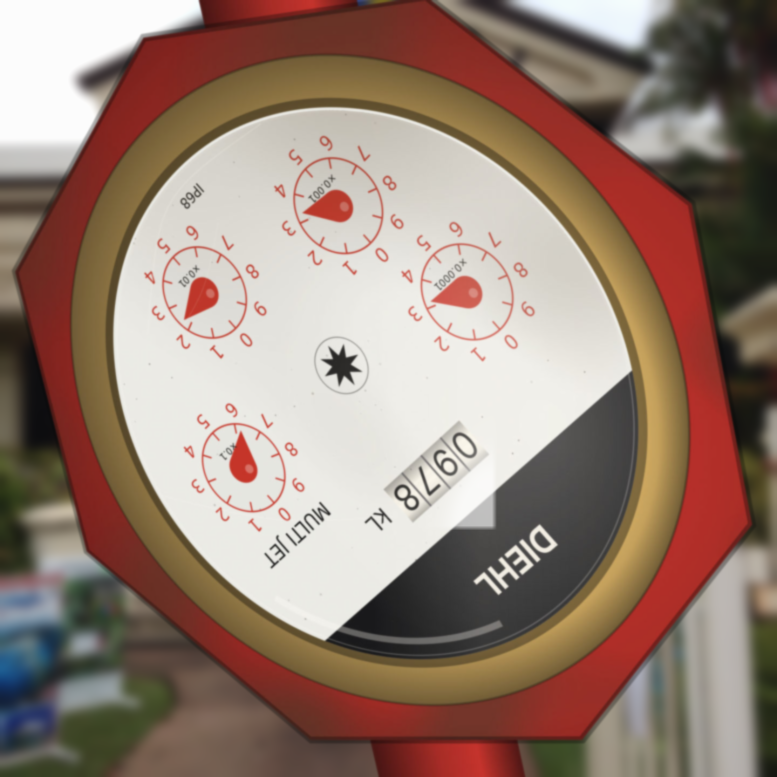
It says 978.6233,kL
